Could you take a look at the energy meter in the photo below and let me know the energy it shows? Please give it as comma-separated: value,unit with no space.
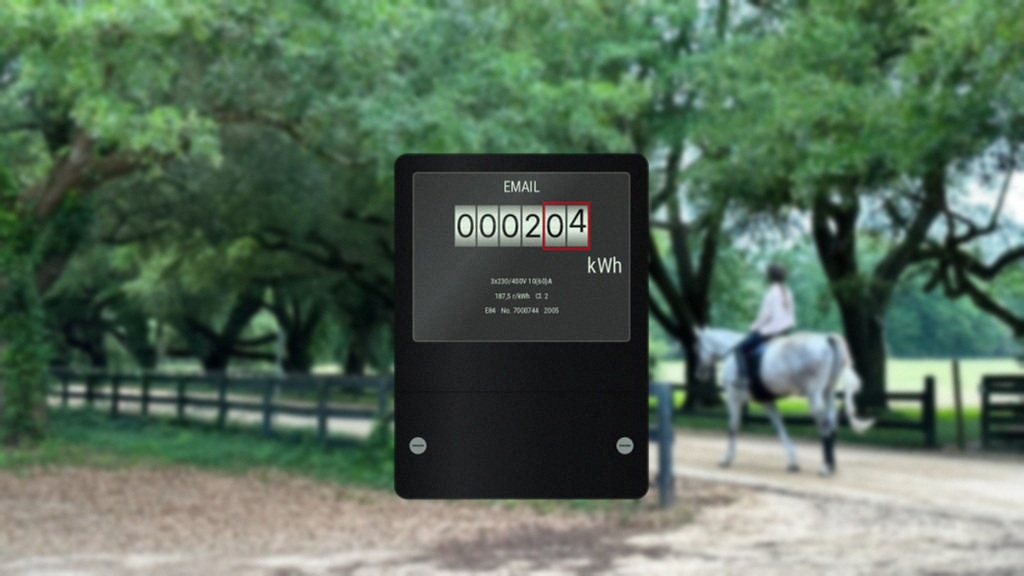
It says 2.04,kWh
